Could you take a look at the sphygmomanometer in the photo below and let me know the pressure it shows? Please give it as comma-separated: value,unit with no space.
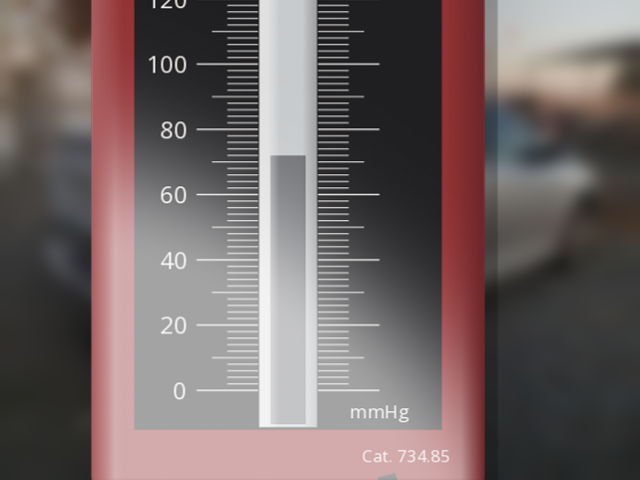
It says 72,mmHg
